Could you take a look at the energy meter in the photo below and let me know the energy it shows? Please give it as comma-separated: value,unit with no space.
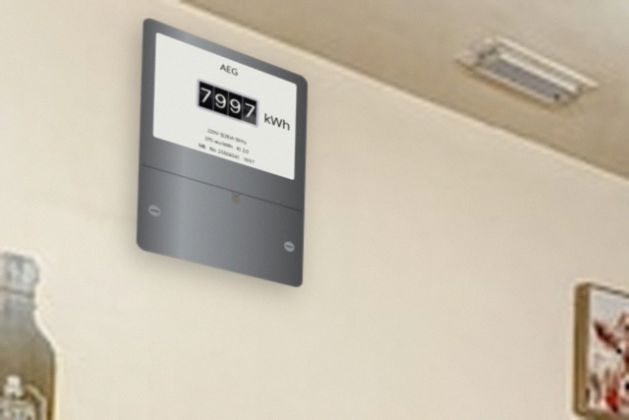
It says 7997,kWh
